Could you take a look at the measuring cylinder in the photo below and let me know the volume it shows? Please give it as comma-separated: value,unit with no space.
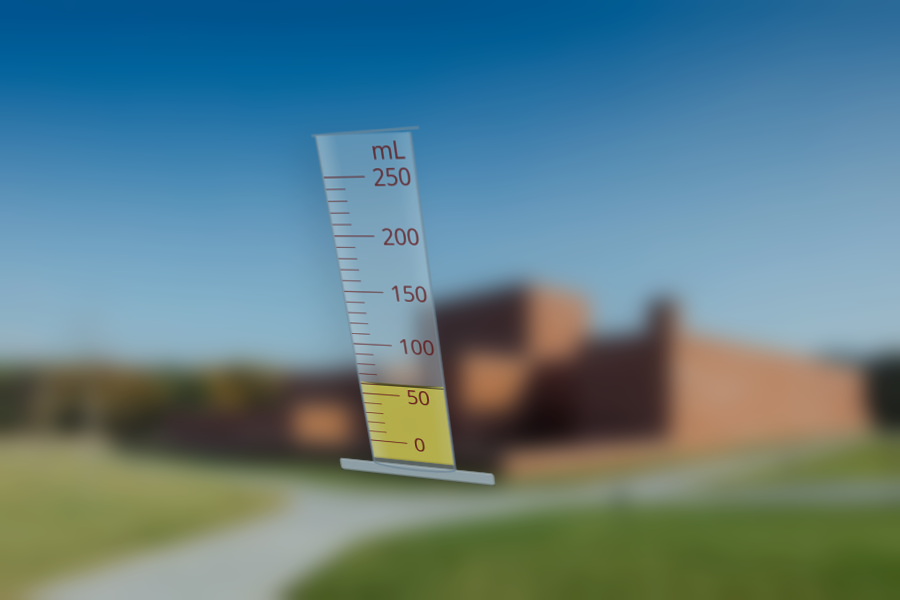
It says 60,mL
